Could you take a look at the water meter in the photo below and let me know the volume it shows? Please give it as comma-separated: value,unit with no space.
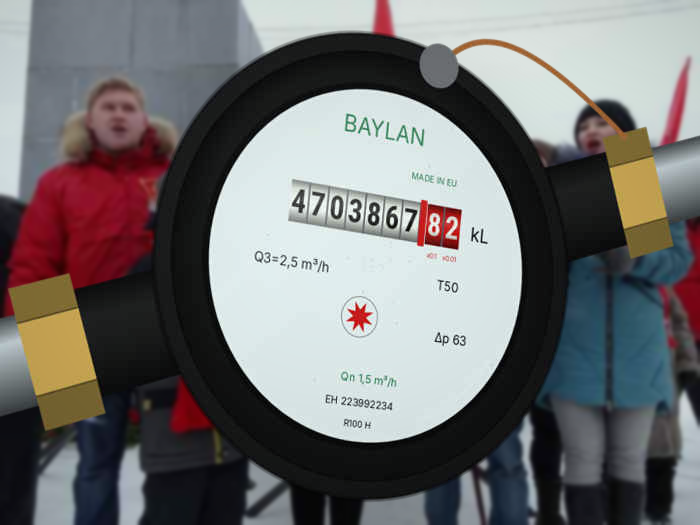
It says 4703867.82,kL
